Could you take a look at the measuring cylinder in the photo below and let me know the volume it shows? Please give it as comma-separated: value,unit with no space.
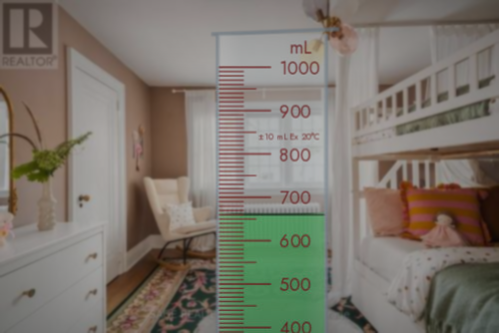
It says 660,mL
